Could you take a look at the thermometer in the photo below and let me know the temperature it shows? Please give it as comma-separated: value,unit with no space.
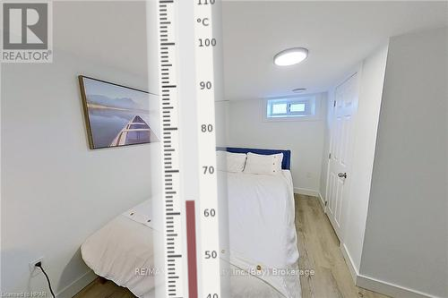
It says 63,°C
